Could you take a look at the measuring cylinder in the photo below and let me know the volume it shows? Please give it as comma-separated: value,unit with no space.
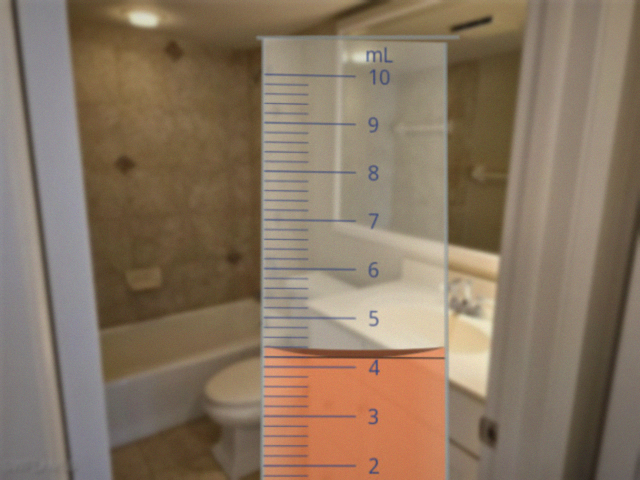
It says 4.2,mL
